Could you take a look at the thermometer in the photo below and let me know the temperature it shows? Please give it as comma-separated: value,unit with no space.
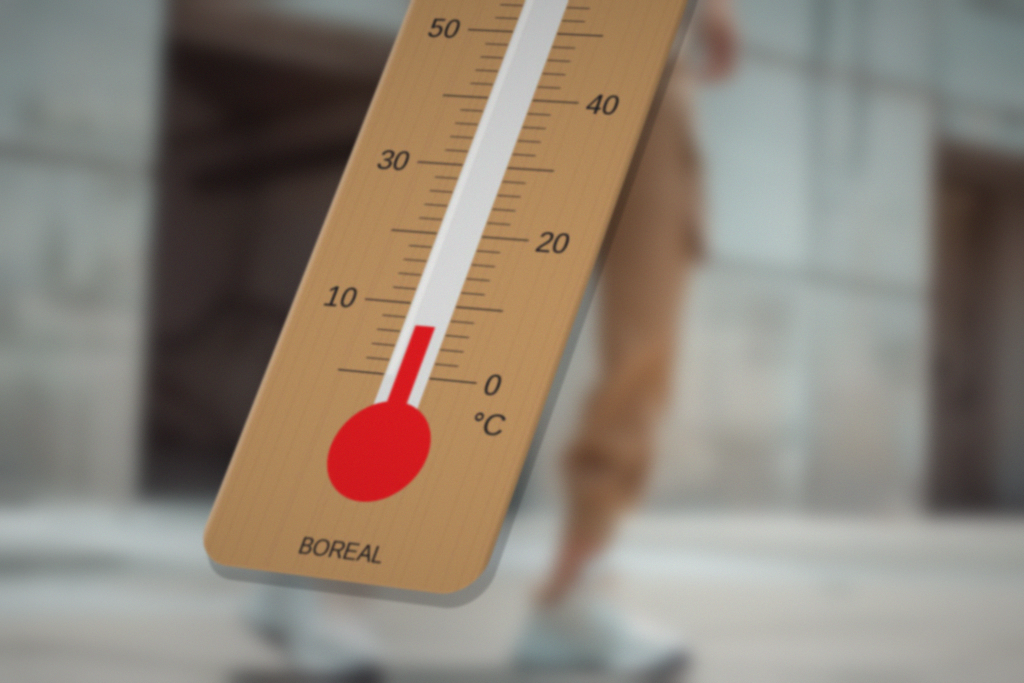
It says 7,°C
